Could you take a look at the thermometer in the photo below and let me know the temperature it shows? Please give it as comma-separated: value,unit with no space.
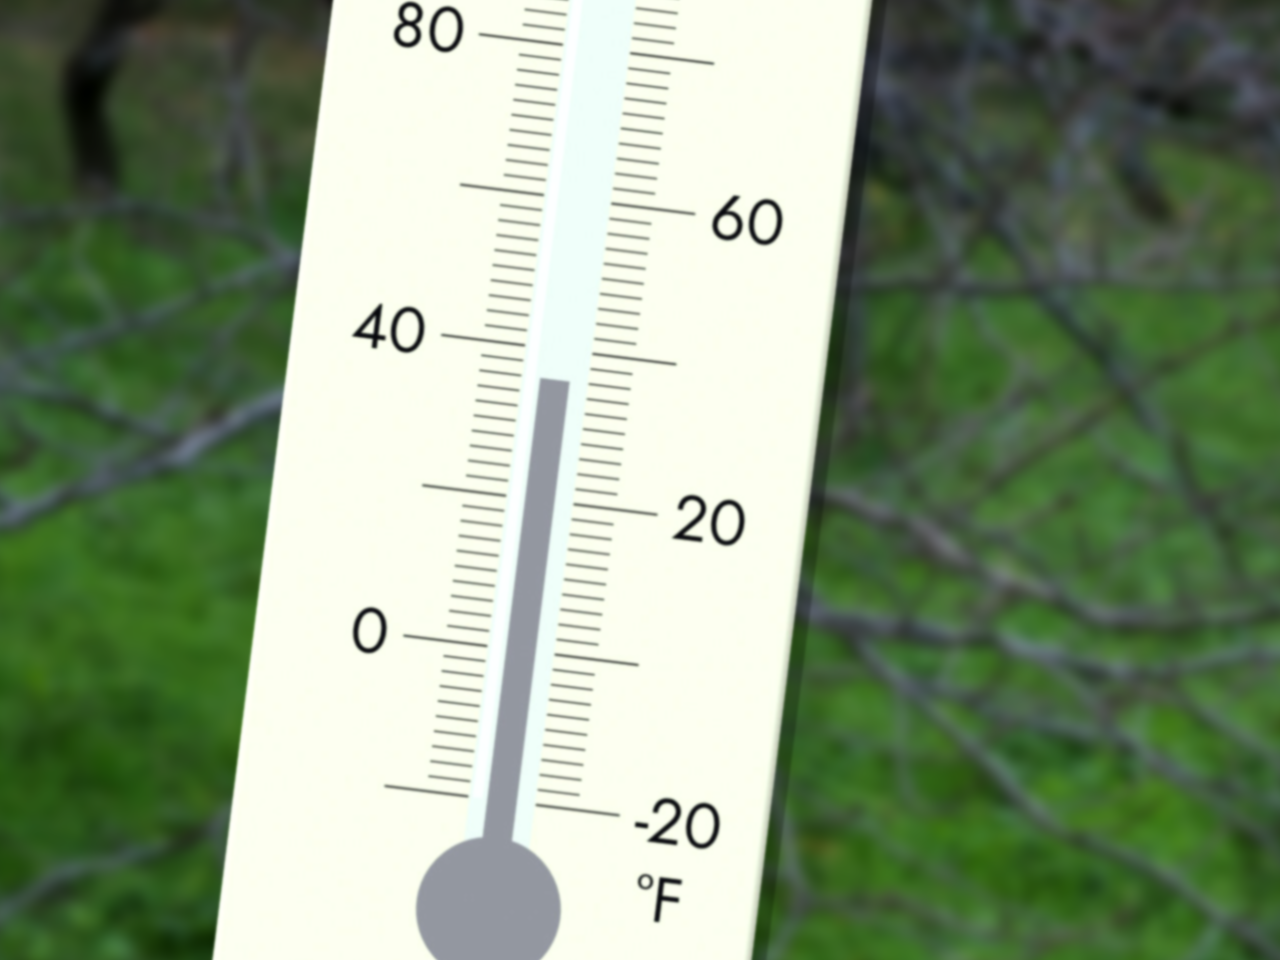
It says 36,°F
